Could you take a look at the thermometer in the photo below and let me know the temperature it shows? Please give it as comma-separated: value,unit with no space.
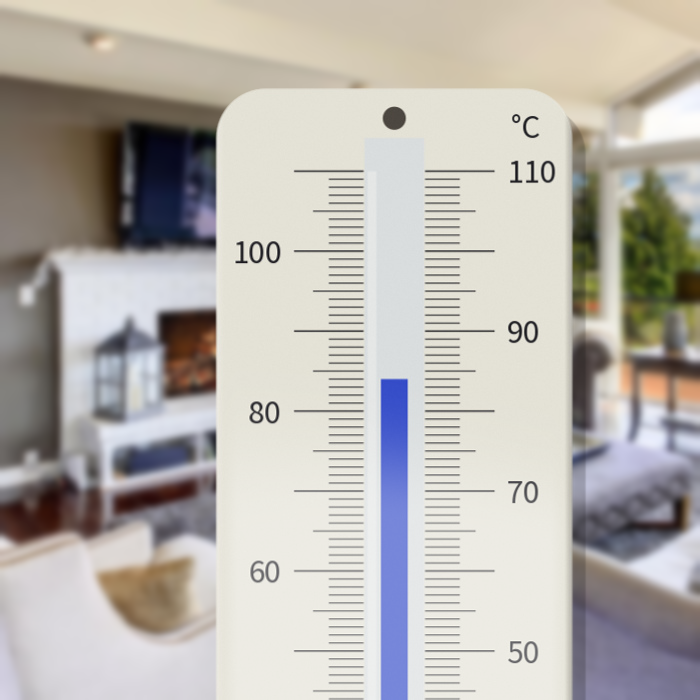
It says 84,°C
